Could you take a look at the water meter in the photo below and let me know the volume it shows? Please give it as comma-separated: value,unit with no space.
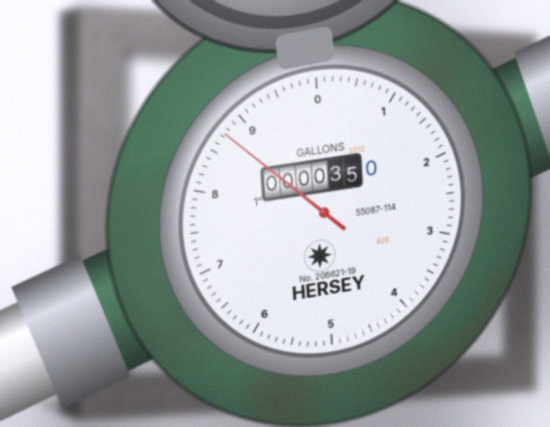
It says 348.7,gal
